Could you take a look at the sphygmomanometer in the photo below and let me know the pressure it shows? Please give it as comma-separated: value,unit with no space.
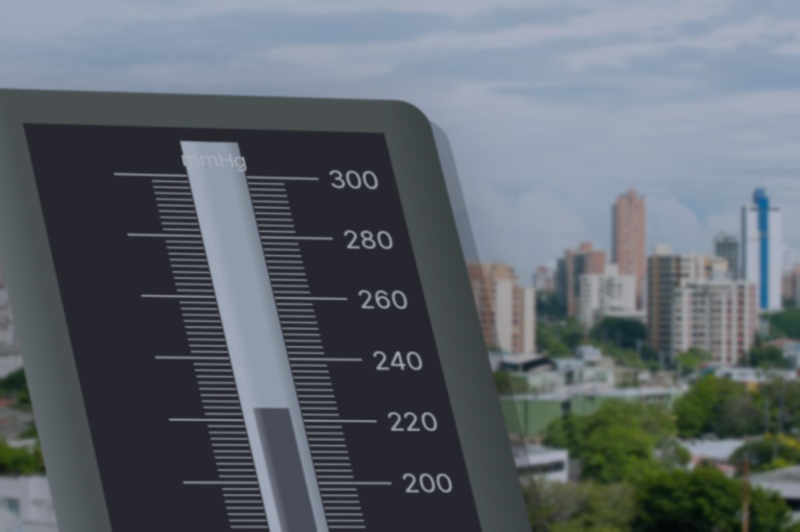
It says 224,mmHg
